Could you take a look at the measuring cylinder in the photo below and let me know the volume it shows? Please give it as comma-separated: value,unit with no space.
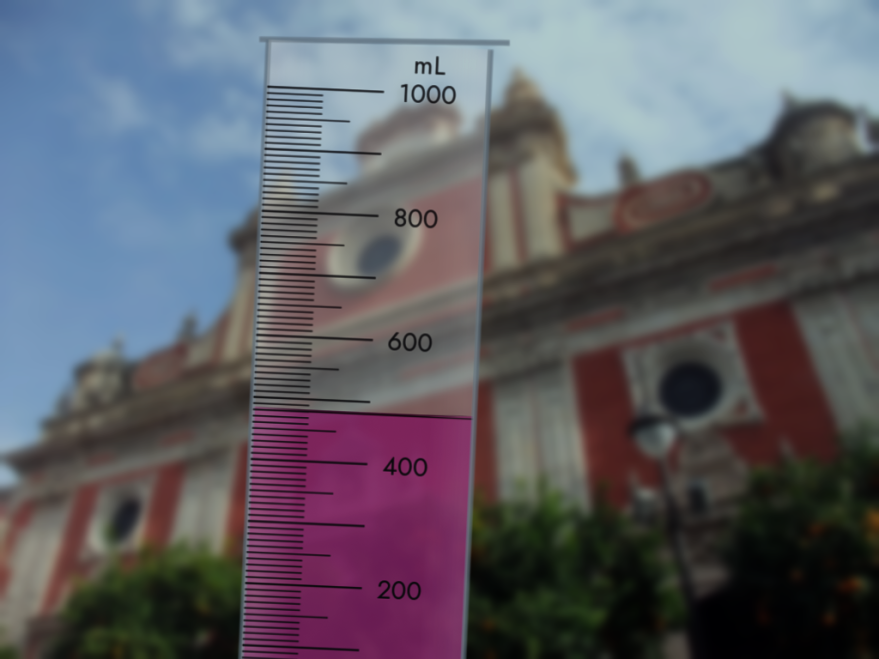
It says 480,mL
